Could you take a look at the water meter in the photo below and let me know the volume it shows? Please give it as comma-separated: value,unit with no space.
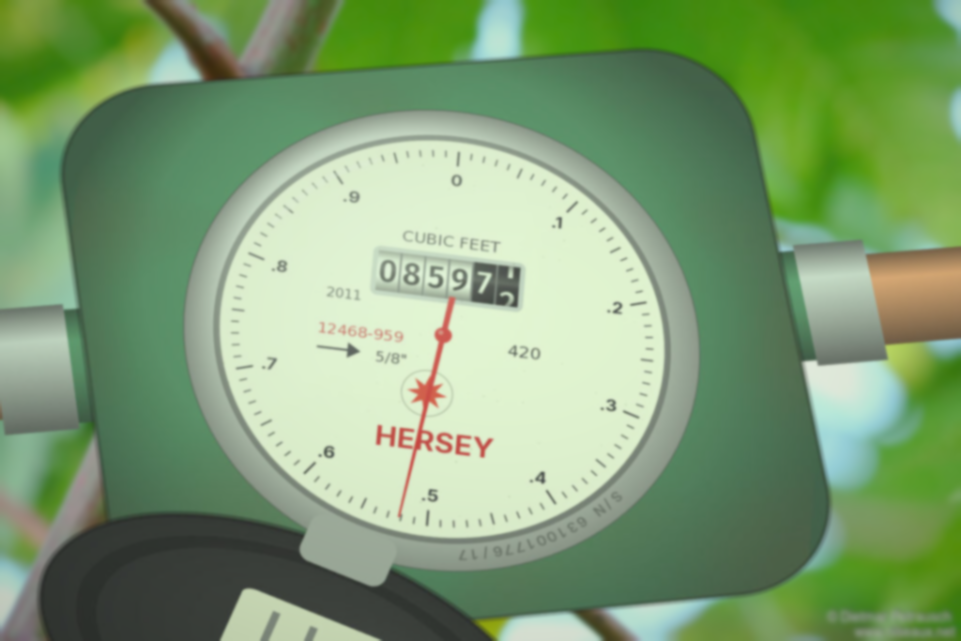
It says 85971.52,ft³
